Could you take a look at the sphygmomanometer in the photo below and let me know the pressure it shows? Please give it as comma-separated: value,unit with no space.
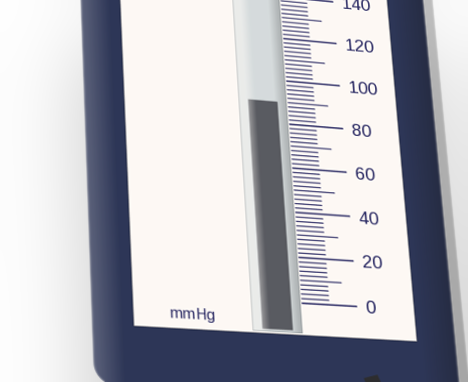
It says 90,mmHg
